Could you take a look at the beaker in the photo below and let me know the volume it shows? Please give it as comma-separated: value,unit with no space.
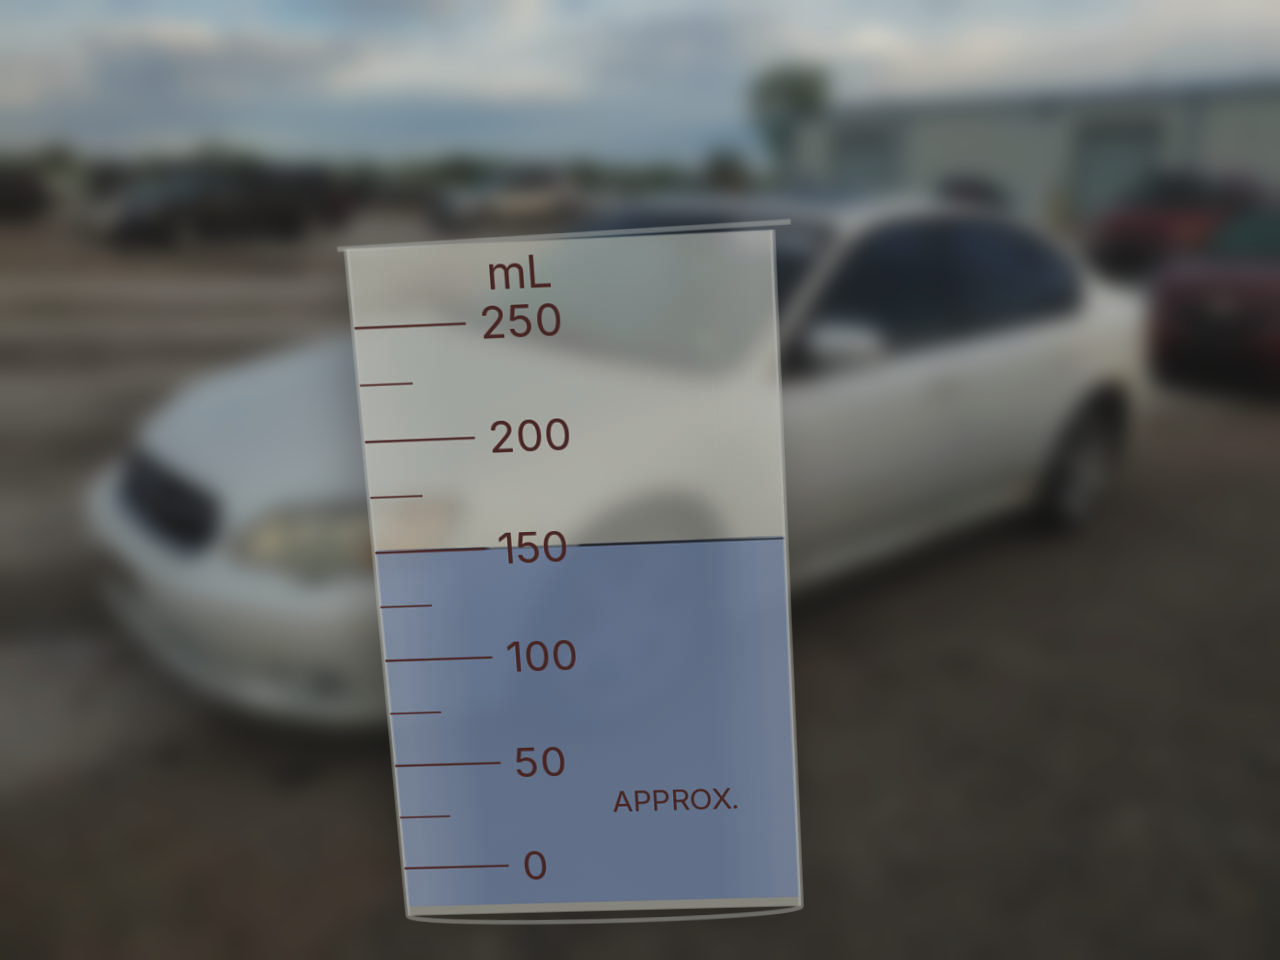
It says 150,mL
